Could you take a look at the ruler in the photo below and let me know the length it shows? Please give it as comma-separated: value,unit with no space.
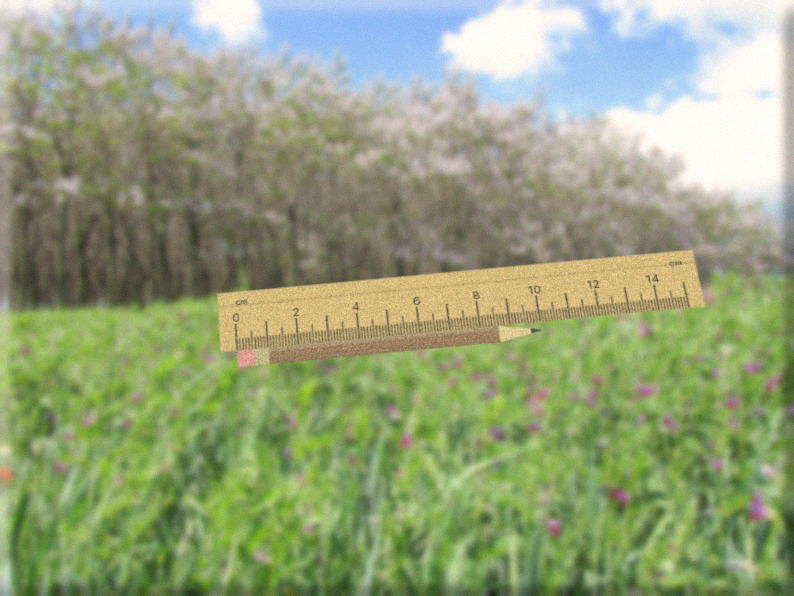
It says 10,cm
